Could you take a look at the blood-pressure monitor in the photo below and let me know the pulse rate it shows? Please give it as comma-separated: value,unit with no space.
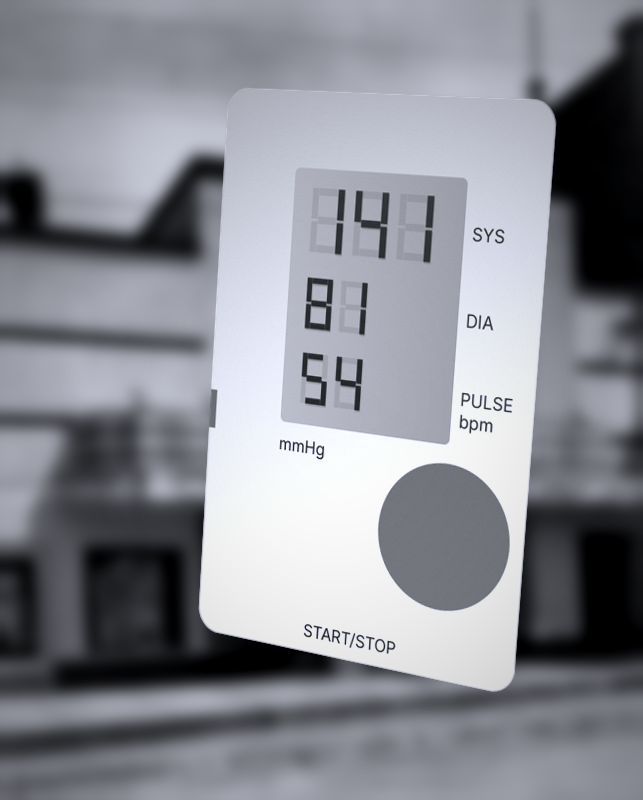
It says 54,bpm
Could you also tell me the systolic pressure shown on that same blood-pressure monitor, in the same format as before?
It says 141,mmHg
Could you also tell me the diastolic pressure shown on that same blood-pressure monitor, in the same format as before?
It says 81,mmHg
